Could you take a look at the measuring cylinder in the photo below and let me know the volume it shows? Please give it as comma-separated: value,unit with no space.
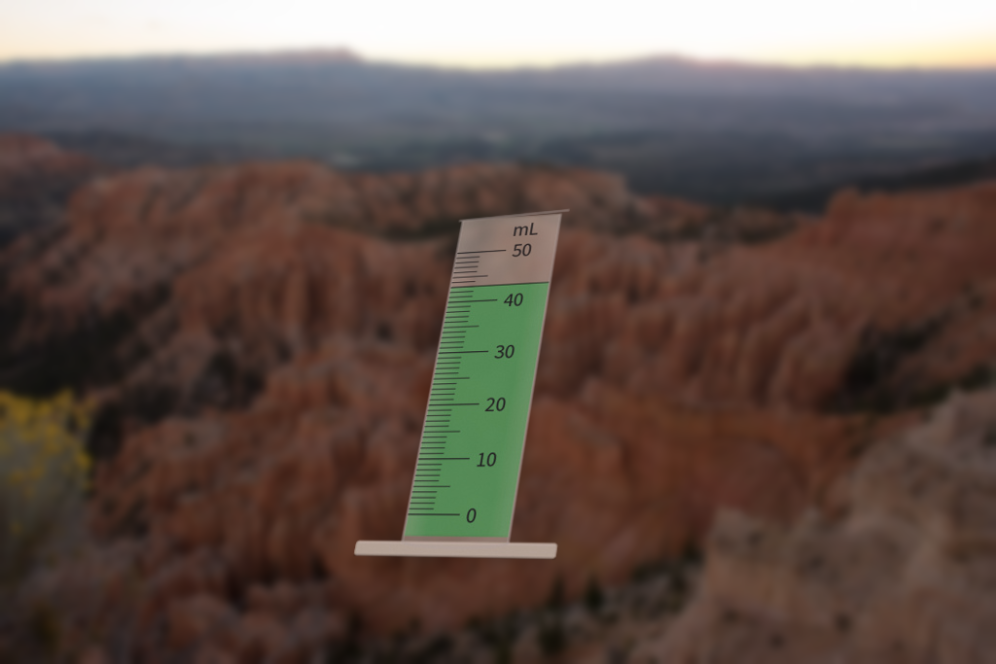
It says 43,mL
